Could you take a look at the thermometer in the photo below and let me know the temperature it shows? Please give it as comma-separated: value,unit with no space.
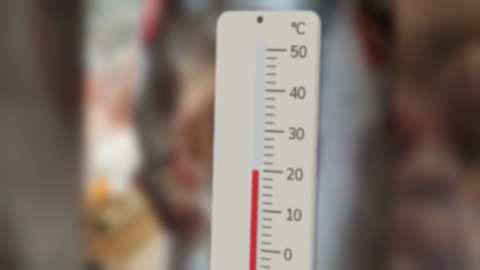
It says 20,°C
